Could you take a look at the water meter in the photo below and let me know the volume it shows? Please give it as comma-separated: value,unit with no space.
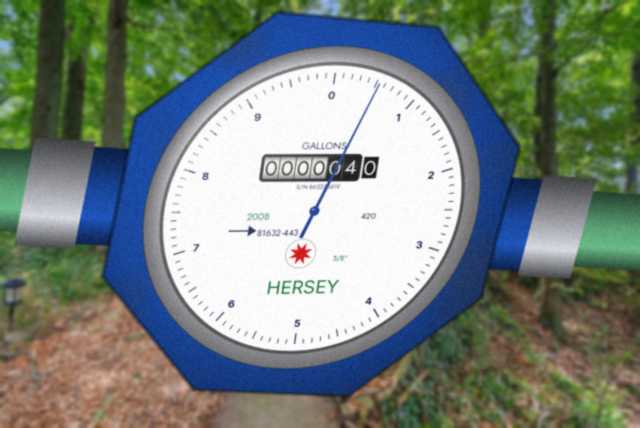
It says 40.5,gal
